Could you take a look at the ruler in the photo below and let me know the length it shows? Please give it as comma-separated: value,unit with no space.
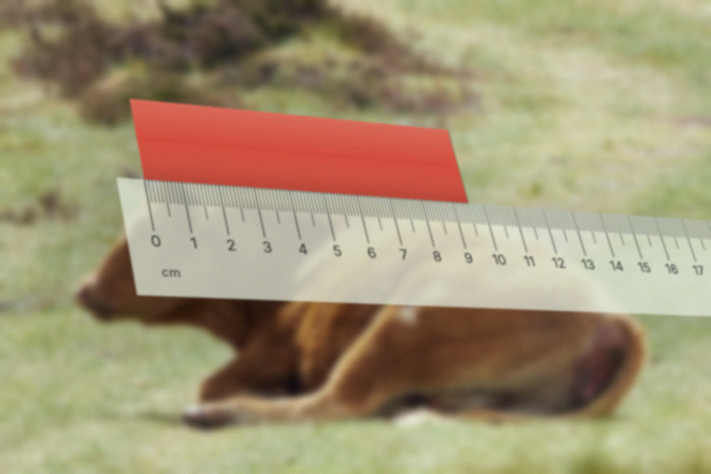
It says 9.5,cm
